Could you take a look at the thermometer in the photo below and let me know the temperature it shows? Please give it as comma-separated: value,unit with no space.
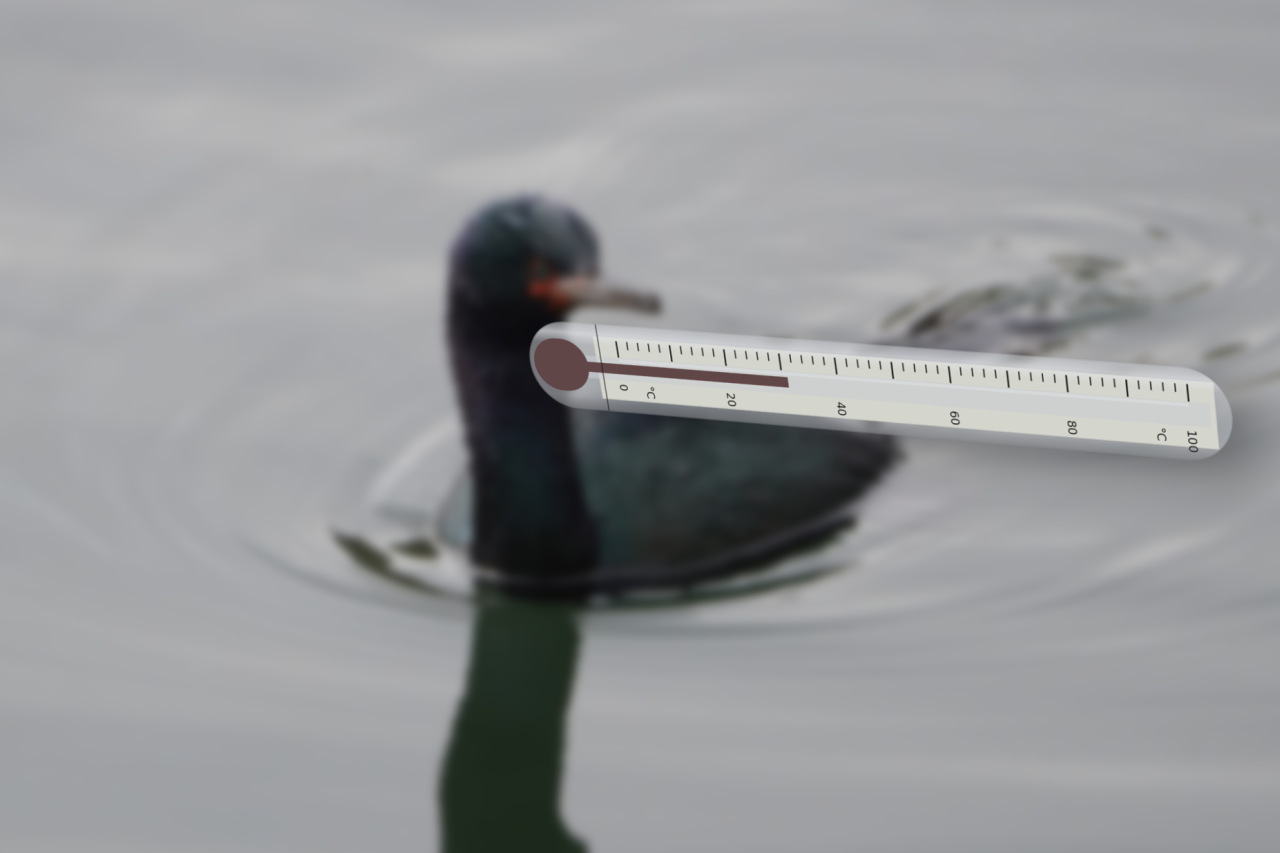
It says 31,°C
